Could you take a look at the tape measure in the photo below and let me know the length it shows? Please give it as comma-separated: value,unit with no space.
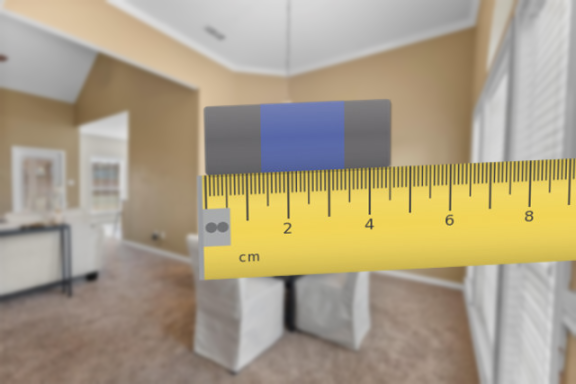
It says 4.5,cm
